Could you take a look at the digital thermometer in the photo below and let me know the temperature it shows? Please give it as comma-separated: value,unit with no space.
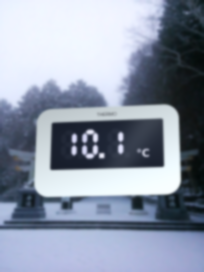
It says 10.1,°C
